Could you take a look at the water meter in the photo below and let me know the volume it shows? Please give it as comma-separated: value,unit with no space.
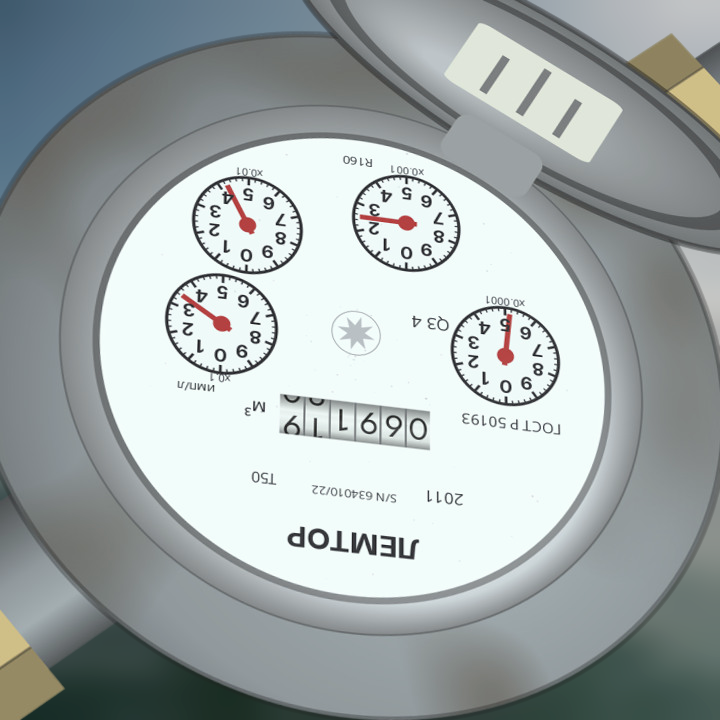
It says 69119.3425,m³
